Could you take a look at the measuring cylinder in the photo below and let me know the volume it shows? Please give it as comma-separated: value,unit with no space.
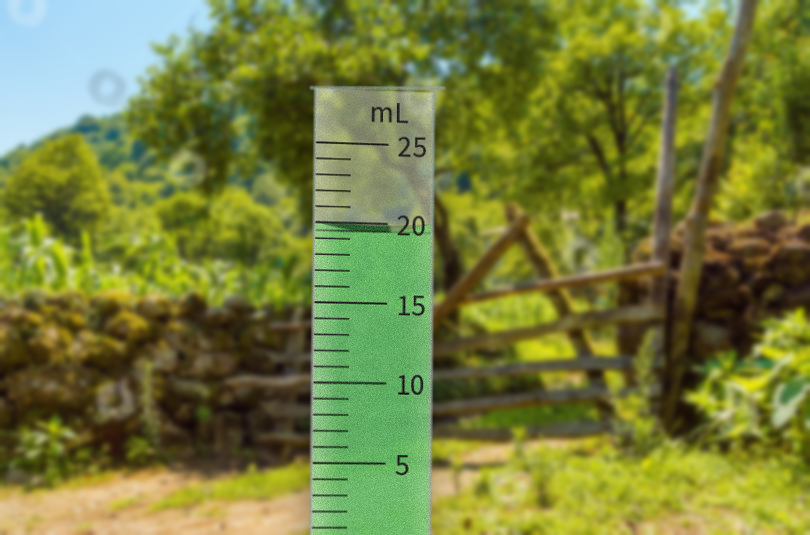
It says 19.5,mL
